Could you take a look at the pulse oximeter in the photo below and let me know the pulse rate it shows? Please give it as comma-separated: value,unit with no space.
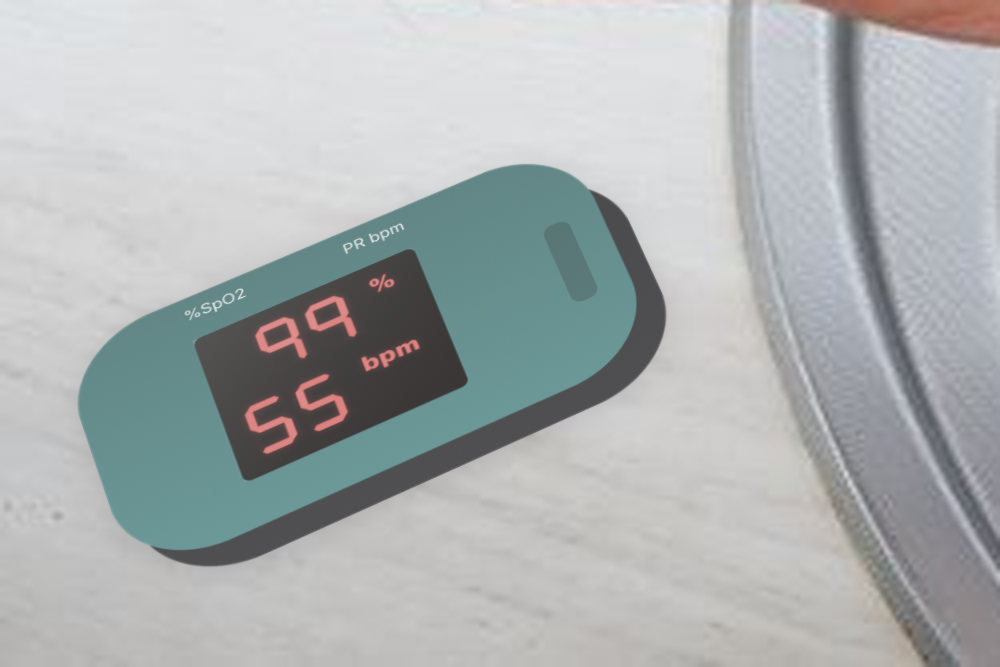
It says 55,bpm
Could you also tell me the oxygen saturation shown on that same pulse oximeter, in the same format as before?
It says 99,%
